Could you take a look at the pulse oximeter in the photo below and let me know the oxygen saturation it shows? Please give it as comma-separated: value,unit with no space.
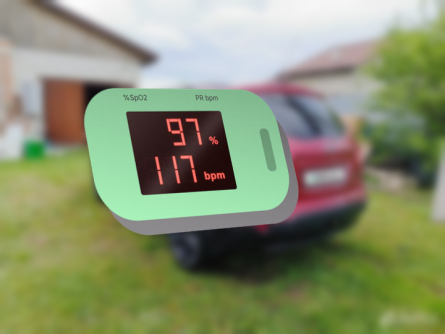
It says 97,%
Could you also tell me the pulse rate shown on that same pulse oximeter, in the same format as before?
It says 117,bpm
